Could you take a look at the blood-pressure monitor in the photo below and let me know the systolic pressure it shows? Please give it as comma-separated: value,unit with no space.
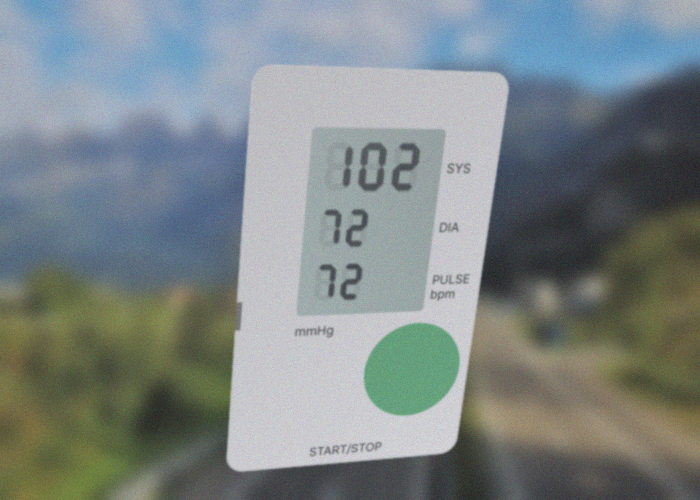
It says 102,mmHg
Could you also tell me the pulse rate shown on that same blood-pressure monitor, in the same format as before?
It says 72,bpm
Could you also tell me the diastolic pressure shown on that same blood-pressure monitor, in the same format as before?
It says 72,mmHg
